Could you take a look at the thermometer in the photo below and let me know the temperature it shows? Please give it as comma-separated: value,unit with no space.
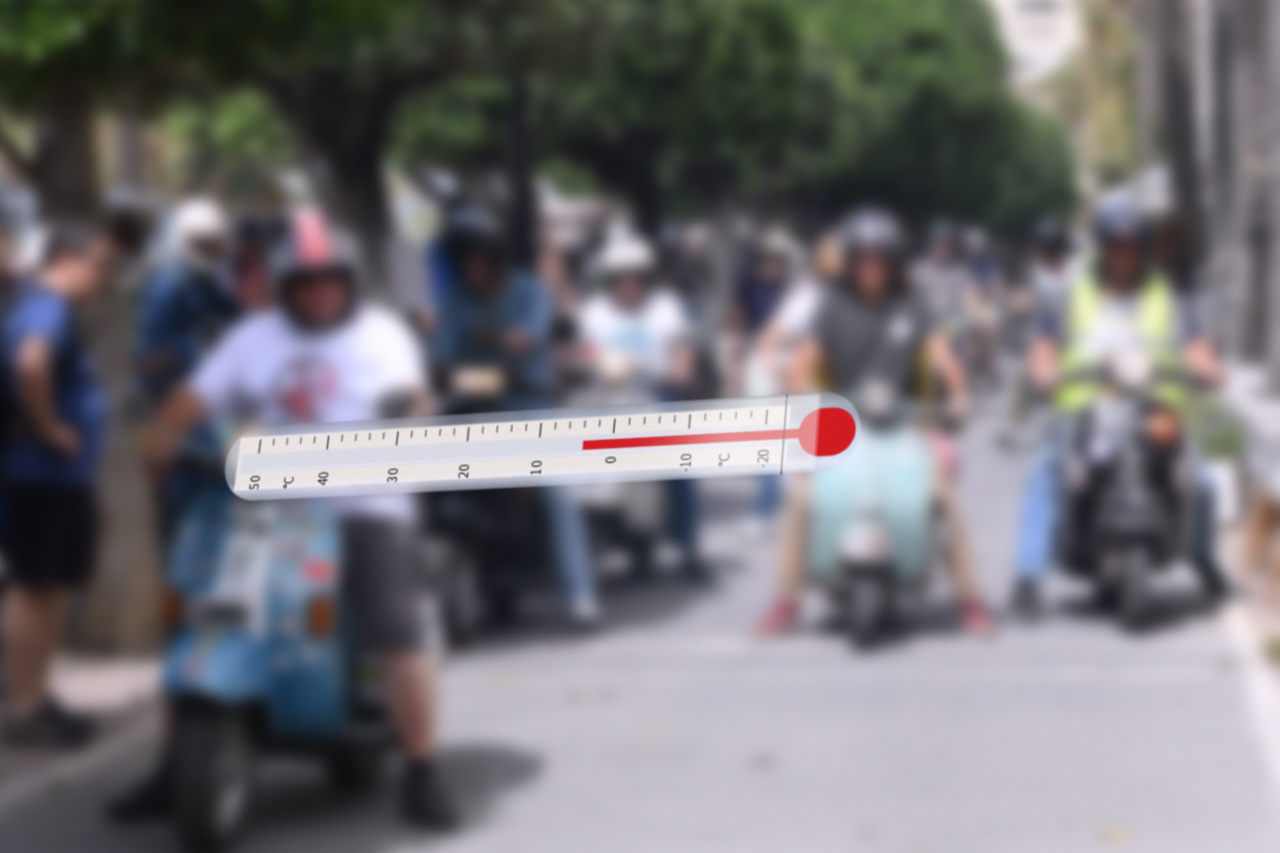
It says 4,°C
